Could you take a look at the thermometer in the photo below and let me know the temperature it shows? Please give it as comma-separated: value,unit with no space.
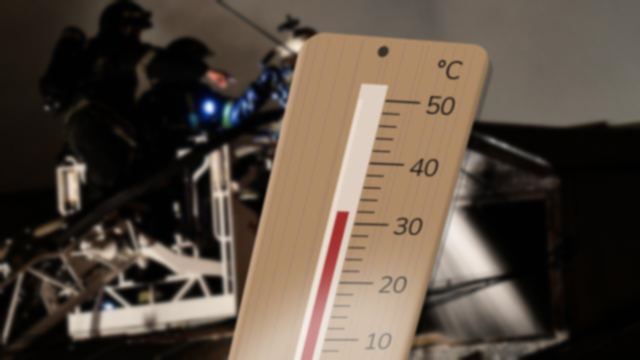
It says 32,°C
